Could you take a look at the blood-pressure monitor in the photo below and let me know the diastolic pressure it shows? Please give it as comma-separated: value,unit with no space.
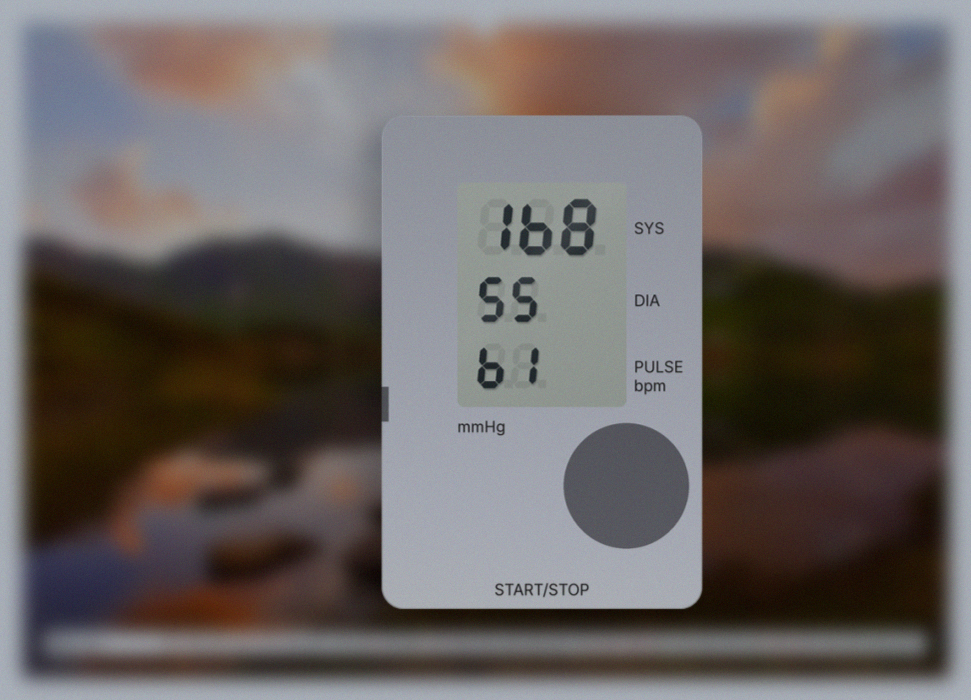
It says 55,mmHg
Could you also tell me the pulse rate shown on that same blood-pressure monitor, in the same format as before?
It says 61,bpm
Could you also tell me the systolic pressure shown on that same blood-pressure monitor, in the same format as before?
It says 168,mmHg
